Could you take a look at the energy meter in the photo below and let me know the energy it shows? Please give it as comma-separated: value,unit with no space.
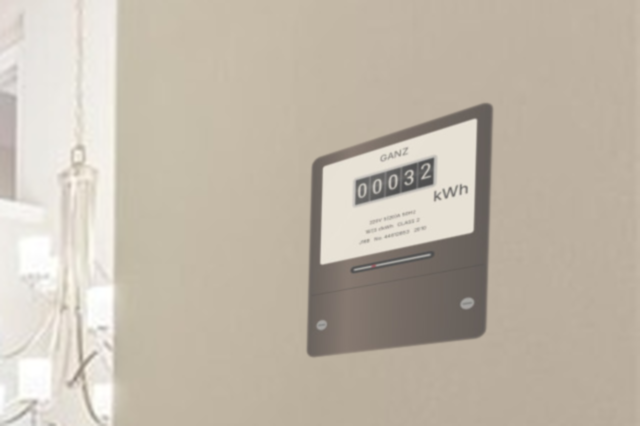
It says 32,kWh
